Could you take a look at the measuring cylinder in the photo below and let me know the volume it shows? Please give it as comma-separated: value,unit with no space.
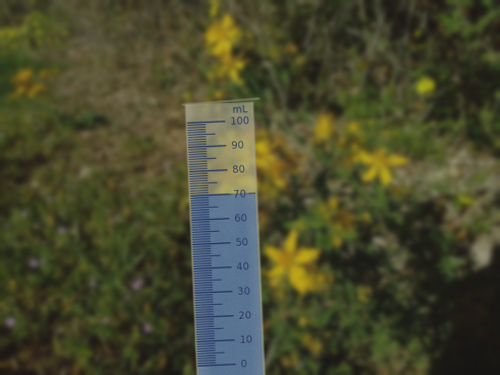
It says 70,mL
